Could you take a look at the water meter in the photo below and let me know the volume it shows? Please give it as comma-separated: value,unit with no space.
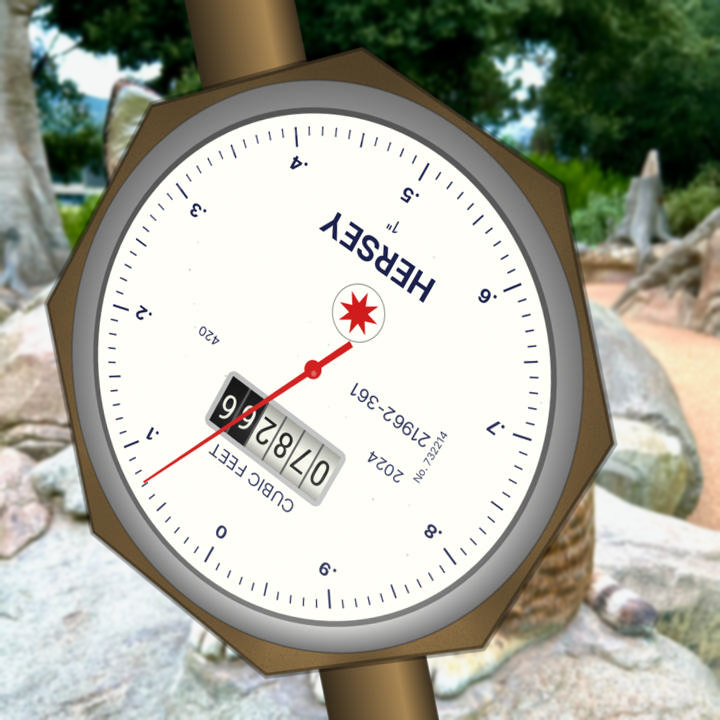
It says 78266.07,ft³
